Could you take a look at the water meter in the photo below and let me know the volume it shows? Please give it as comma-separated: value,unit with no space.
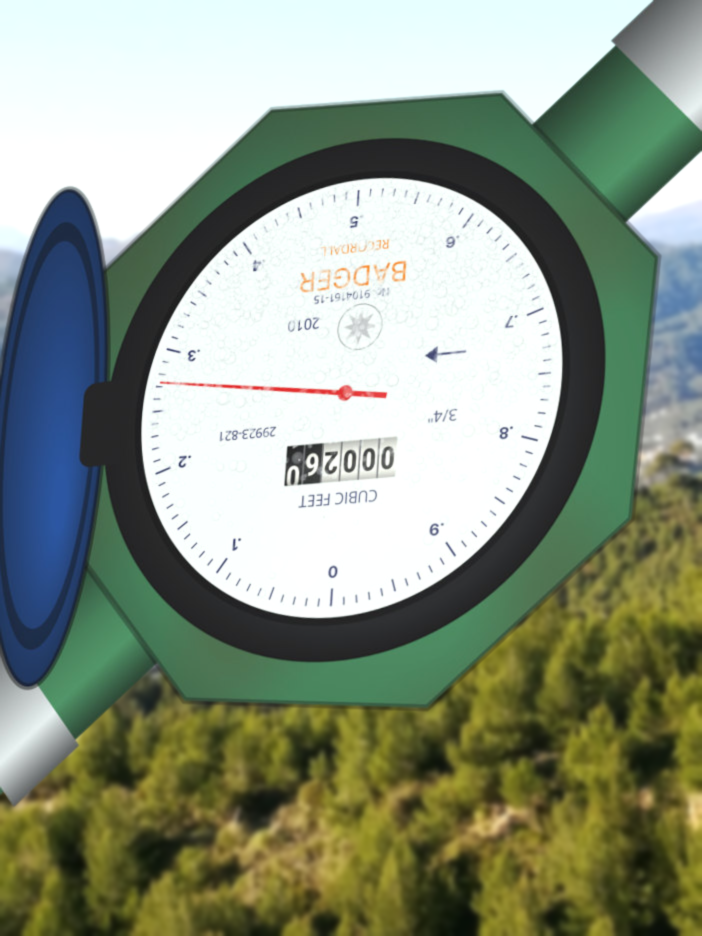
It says 260.27,ft³
